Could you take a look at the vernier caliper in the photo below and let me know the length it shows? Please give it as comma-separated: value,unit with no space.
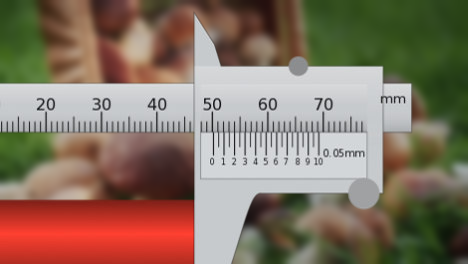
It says 50.2,mm
